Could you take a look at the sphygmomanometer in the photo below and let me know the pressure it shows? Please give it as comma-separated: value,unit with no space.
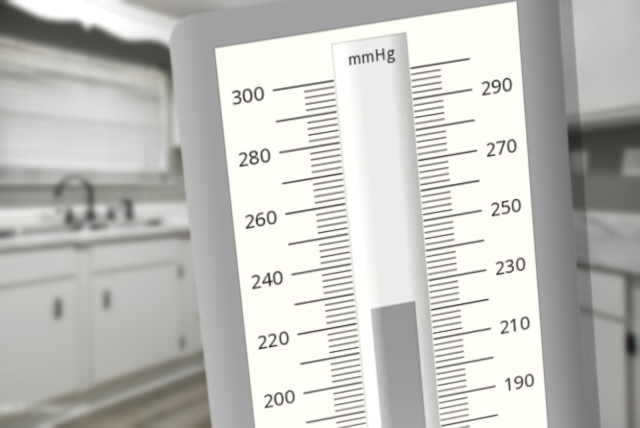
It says 224,mmHg
